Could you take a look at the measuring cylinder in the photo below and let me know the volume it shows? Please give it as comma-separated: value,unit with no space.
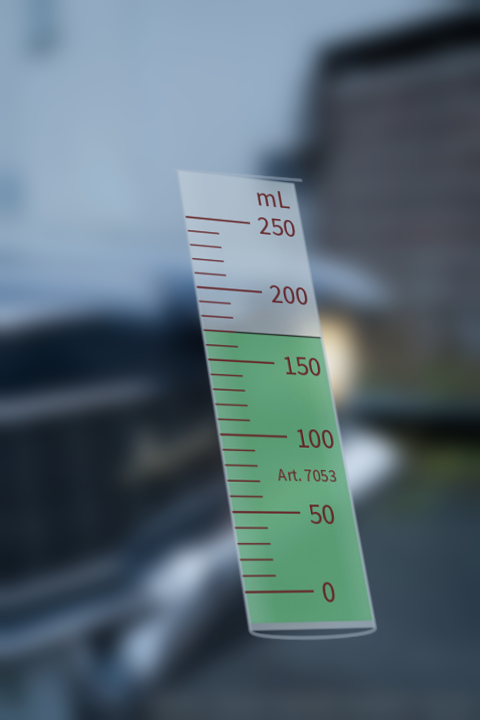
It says 170,mL
